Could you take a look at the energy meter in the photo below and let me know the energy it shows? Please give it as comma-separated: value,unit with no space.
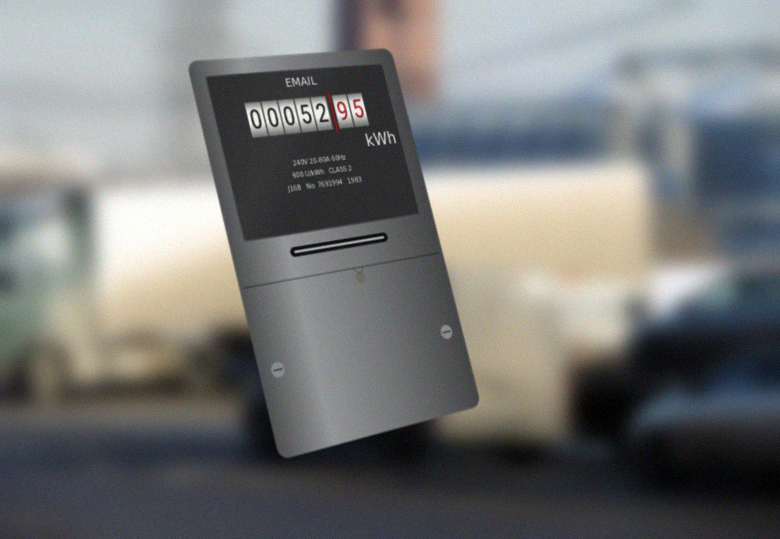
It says 52.95,kWh
